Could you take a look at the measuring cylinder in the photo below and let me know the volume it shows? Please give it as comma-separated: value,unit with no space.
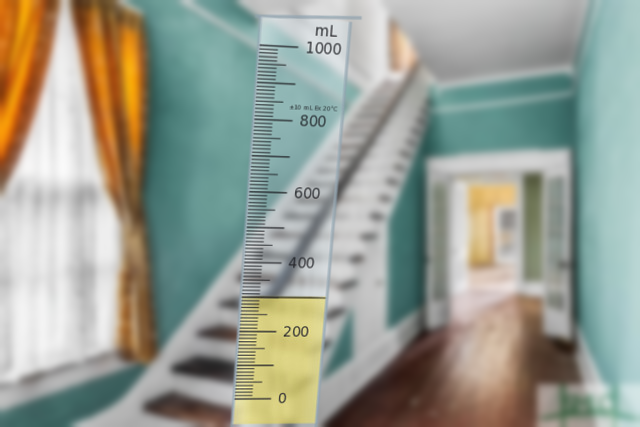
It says 300,mL
